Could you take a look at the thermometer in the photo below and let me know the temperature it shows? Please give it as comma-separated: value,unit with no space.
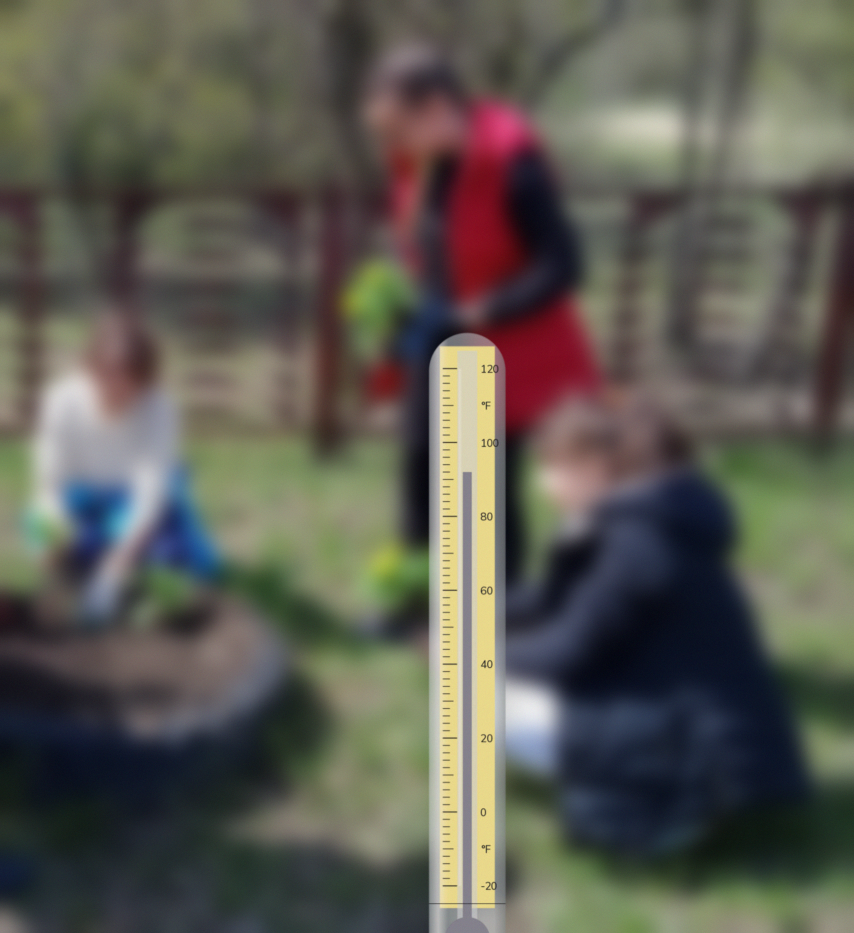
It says 92,°F
